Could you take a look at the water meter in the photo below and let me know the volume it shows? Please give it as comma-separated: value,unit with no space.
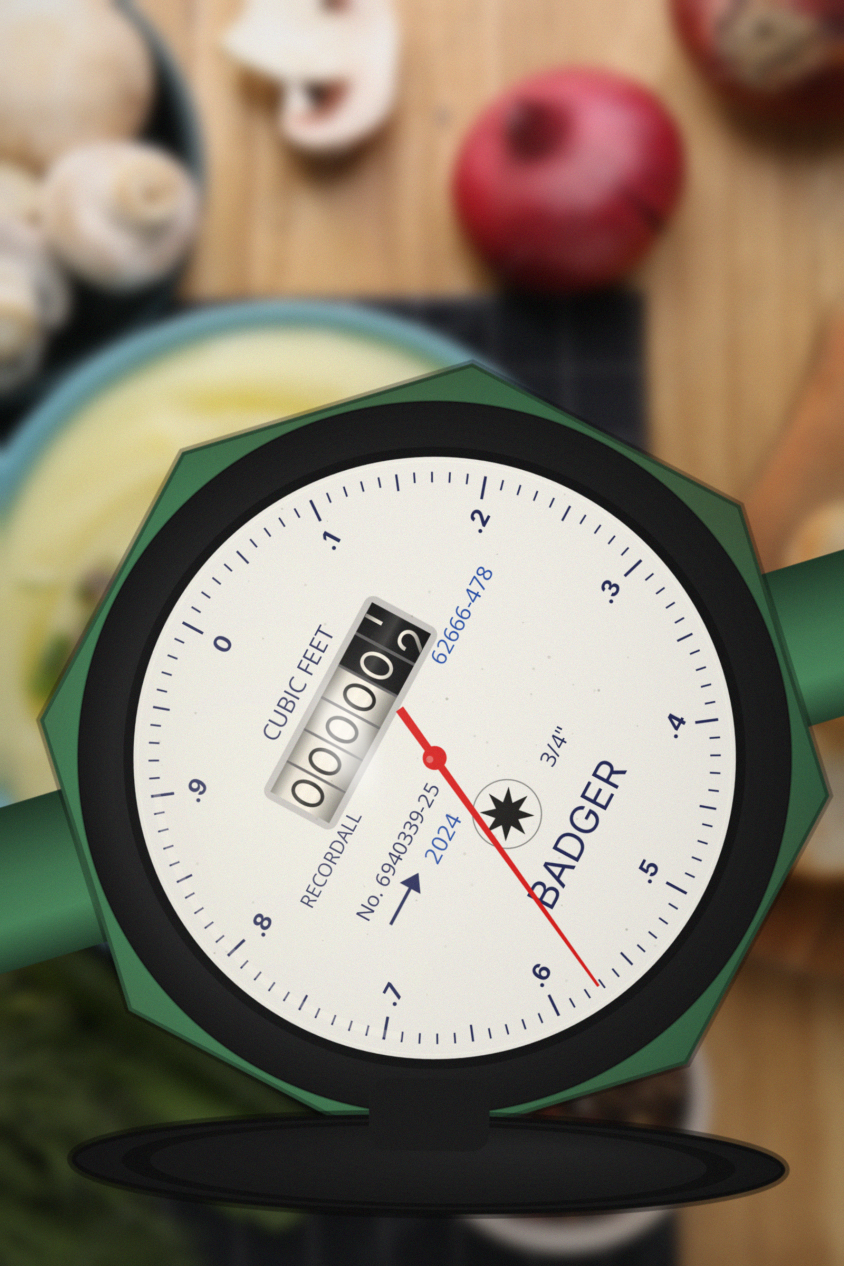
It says 1.57,ft³
